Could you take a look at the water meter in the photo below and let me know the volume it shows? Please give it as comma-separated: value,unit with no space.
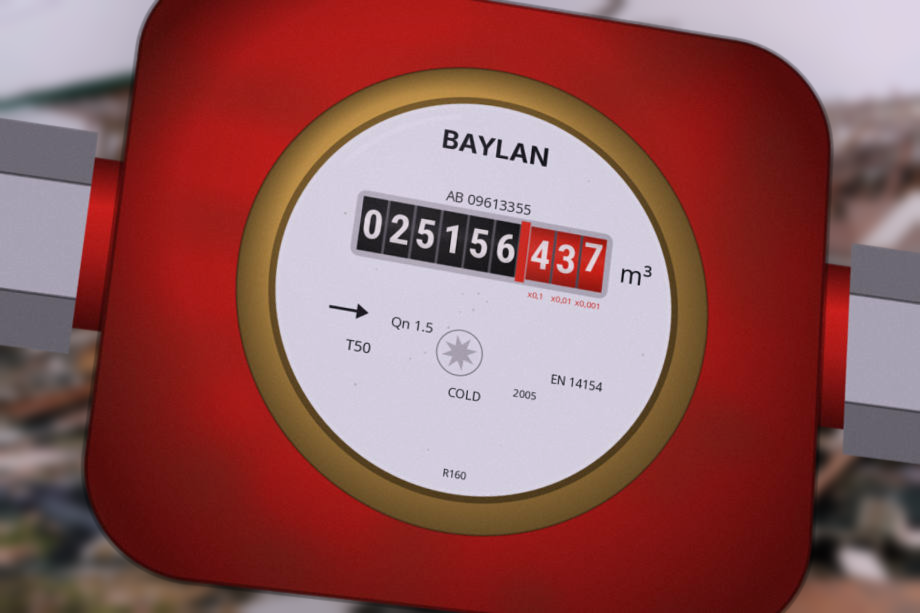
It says 25156.437,m³
